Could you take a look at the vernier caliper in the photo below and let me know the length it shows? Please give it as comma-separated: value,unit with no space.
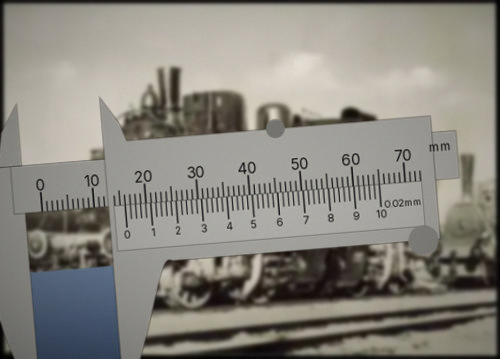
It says 16.0,mm
